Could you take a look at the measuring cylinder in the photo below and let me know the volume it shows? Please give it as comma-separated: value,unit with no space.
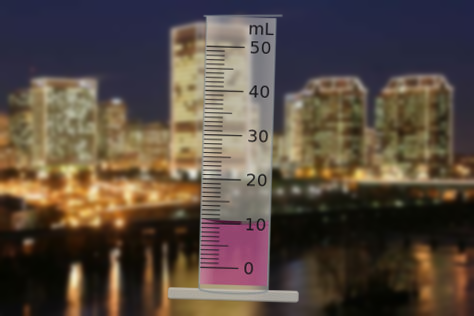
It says 10,mL
